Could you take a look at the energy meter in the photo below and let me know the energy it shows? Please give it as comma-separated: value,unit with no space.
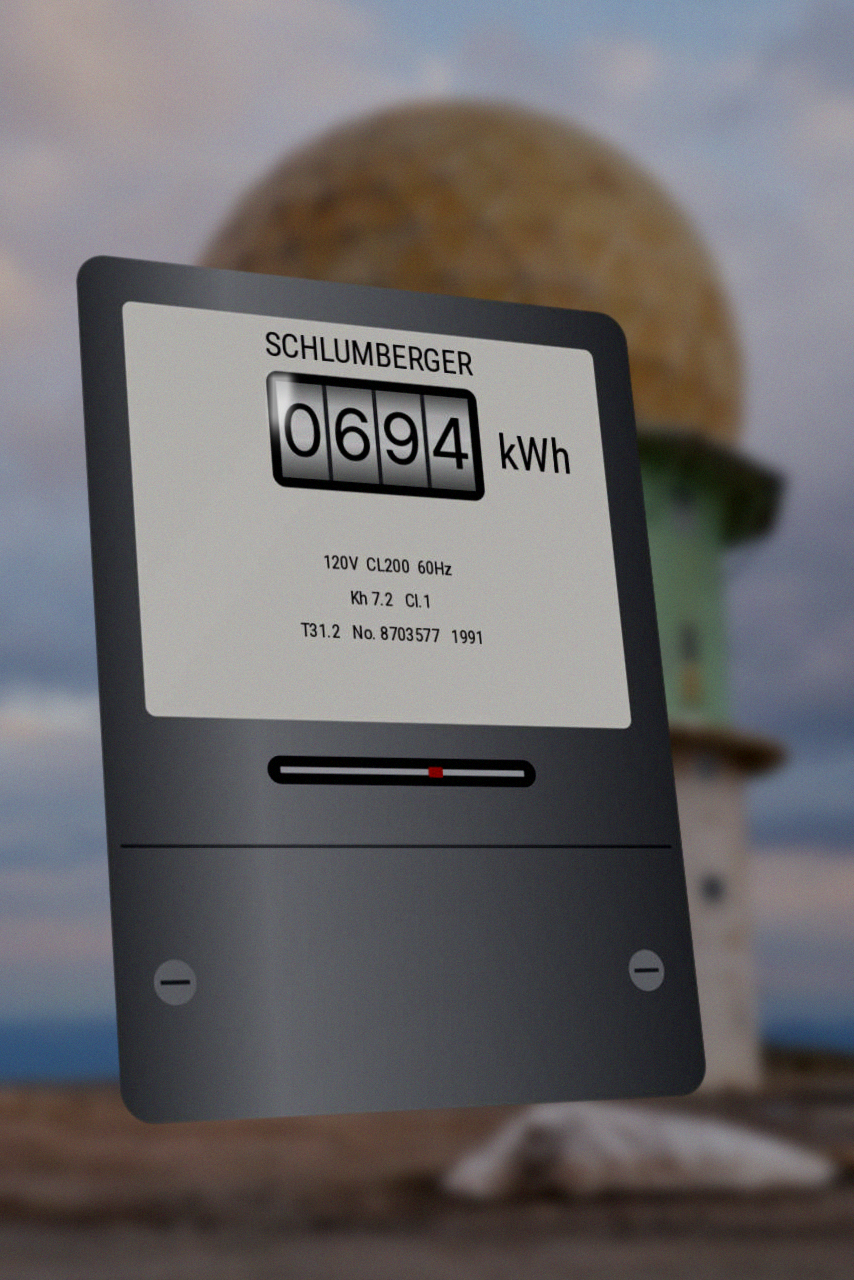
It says 694,kWh
